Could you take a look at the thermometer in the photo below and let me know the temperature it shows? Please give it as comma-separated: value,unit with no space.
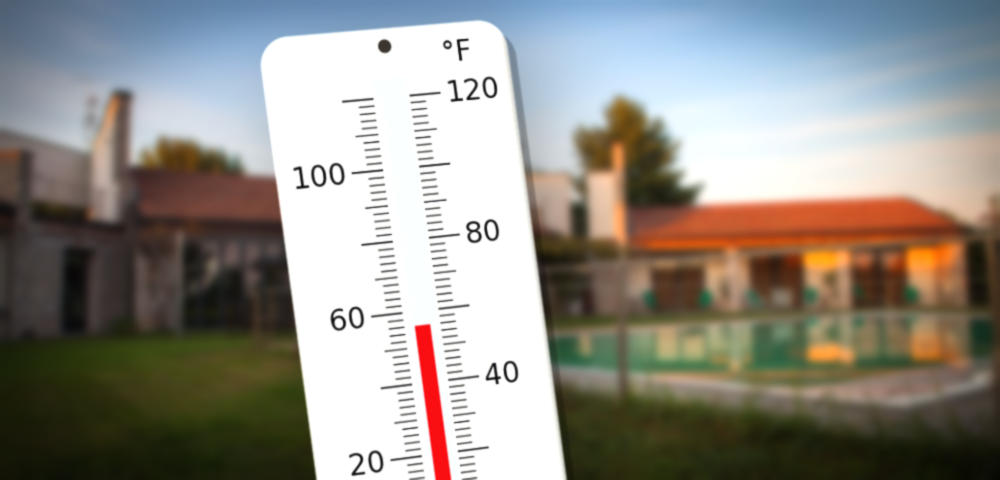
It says 56,°F
